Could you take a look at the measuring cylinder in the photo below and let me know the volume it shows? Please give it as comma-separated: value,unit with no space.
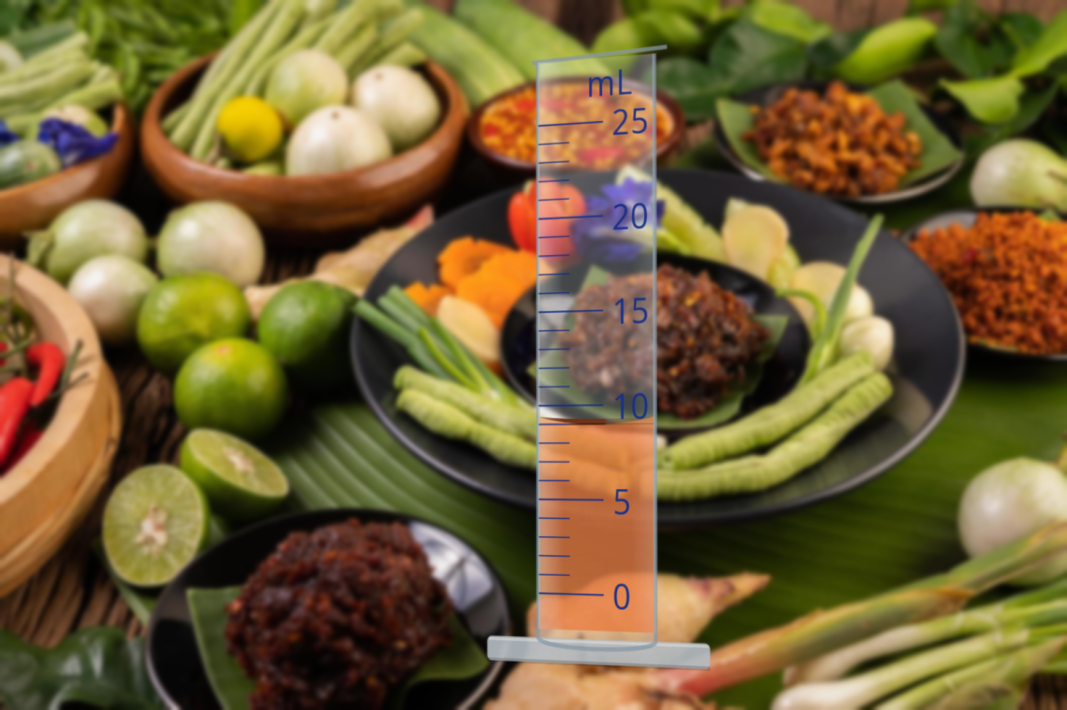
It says 9,mL
